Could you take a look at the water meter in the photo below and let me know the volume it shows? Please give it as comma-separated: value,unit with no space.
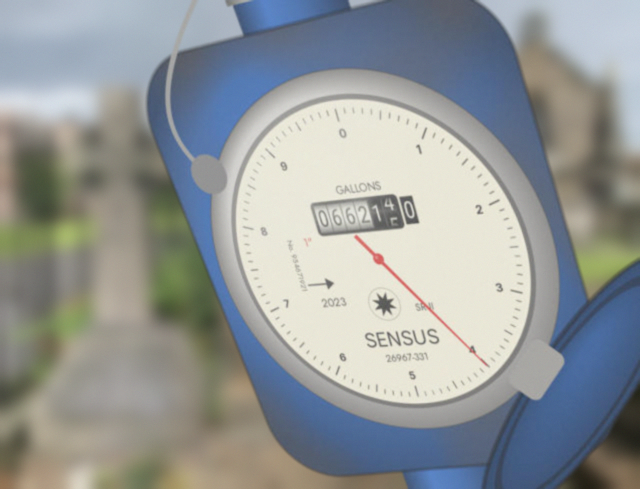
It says 662144.0,gal
